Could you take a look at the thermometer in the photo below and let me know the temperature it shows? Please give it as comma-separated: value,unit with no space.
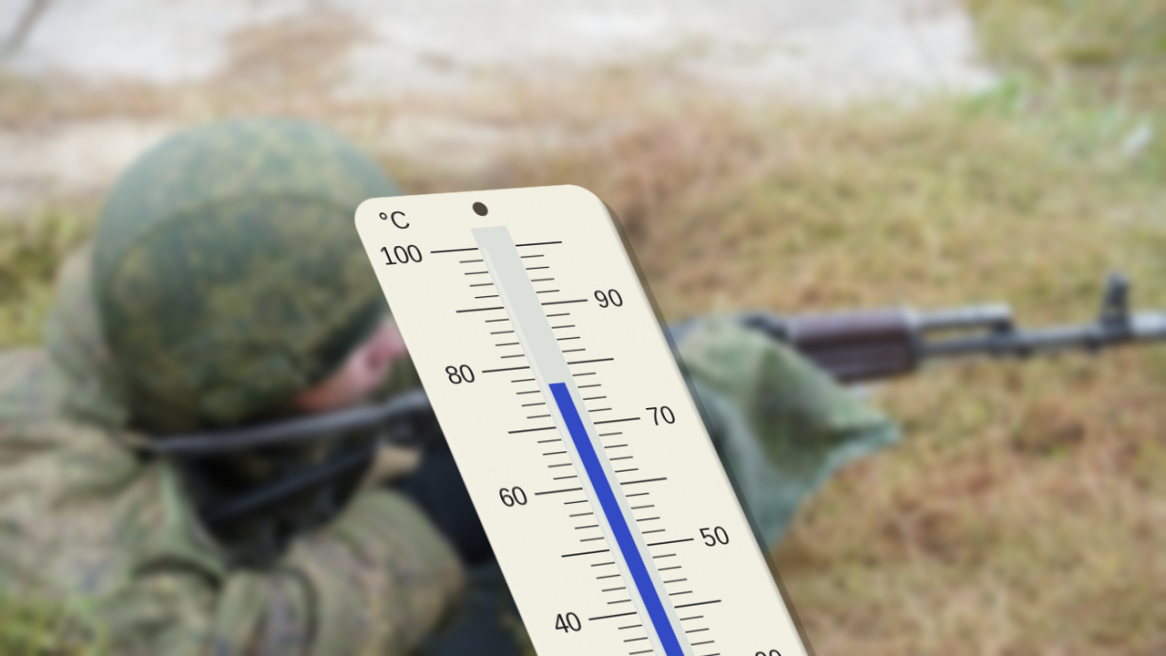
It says 77,°C
